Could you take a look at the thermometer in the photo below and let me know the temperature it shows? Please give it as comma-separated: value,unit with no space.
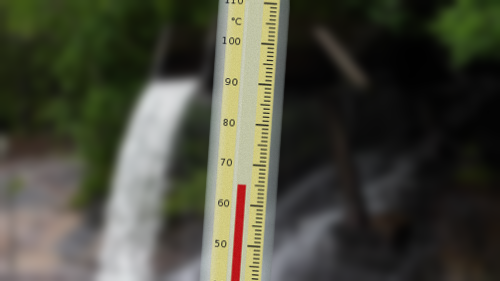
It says 65,°C
